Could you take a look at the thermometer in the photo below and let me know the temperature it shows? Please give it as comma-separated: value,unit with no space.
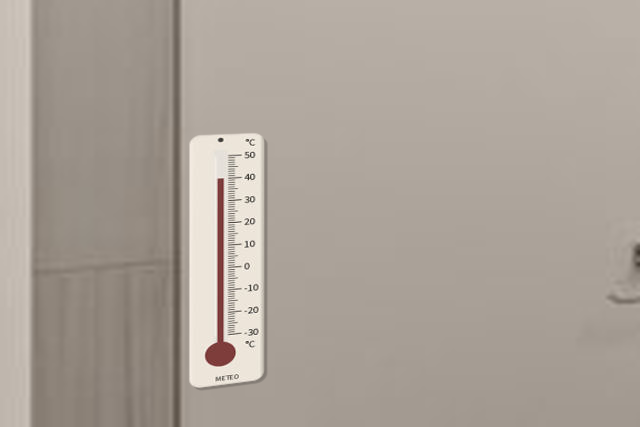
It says 40,°C
